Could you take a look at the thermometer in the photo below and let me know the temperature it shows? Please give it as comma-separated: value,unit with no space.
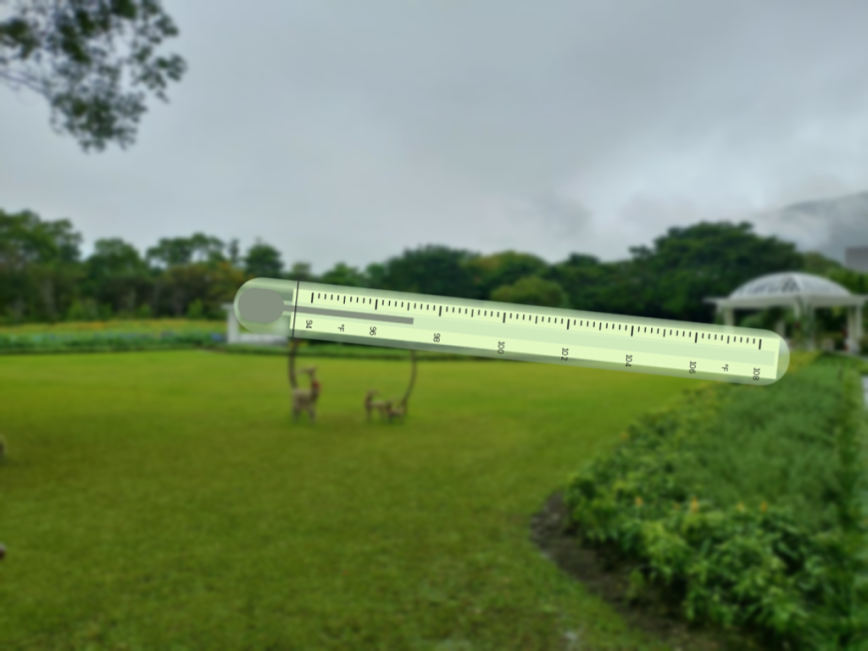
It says 97.2,°F
